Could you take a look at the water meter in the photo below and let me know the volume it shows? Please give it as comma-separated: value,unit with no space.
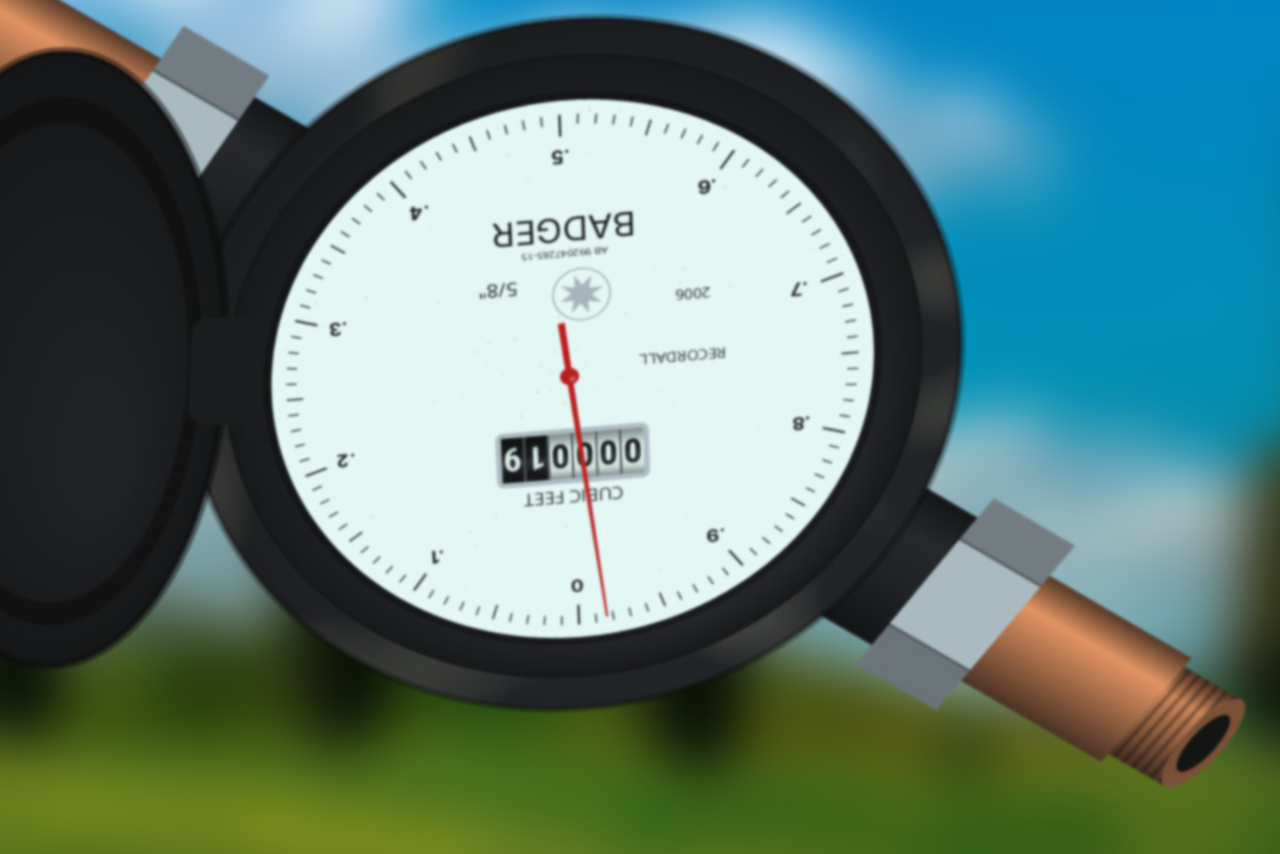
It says 18.98,ft³
